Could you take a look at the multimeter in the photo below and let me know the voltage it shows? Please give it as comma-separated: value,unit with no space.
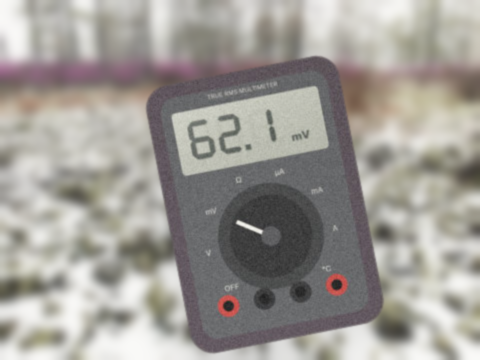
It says 62.1,mV
